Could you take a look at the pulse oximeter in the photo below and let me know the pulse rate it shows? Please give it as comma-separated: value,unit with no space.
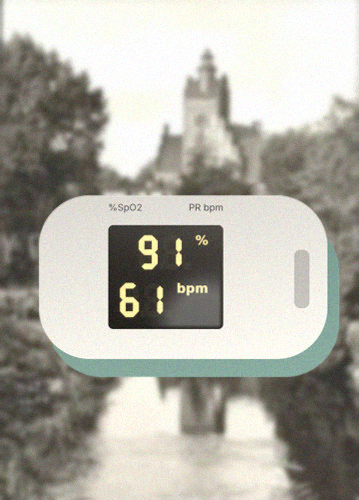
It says 61,bpm
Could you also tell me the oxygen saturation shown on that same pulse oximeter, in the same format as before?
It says 91,%
